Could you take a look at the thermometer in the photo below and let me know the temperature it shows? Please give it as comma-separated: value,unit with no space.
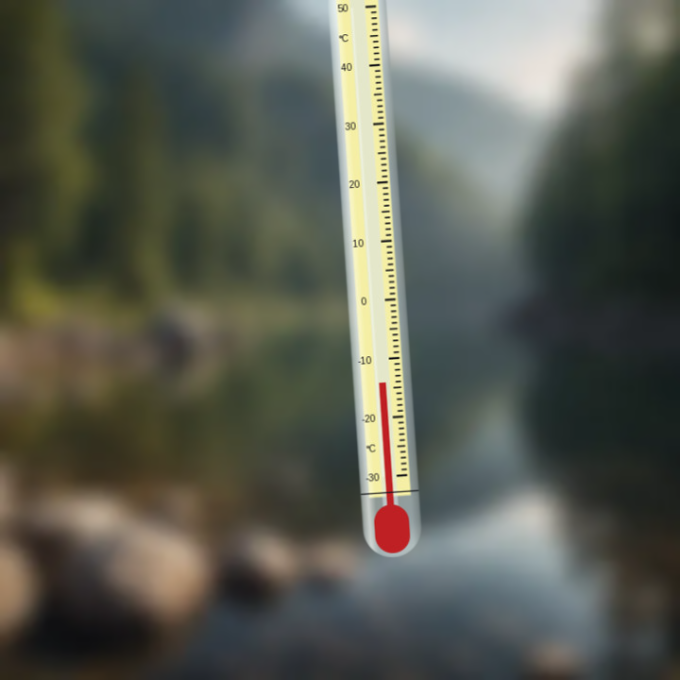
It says -14,°C
